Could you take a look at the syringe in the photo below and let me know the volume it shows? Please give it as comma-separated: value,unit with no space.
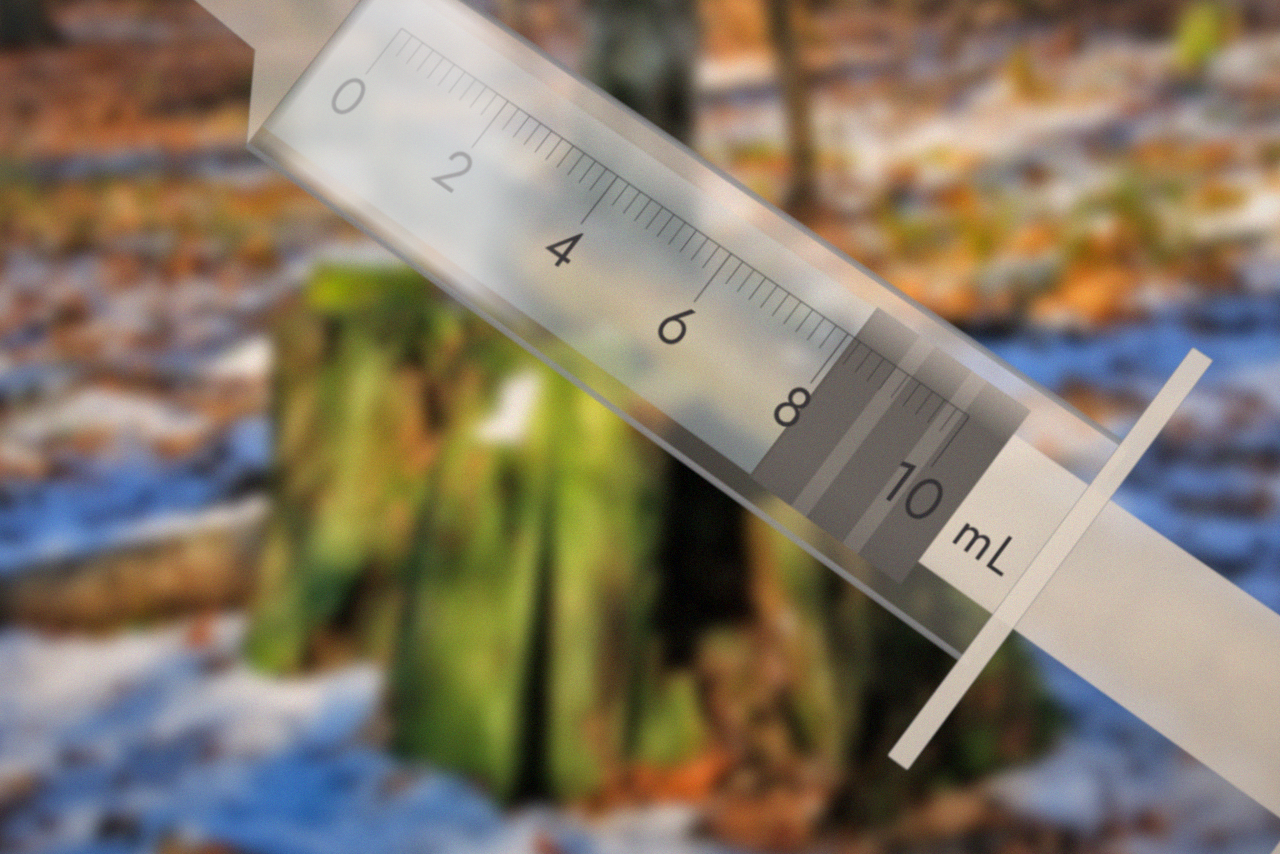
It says 8.1,mL
